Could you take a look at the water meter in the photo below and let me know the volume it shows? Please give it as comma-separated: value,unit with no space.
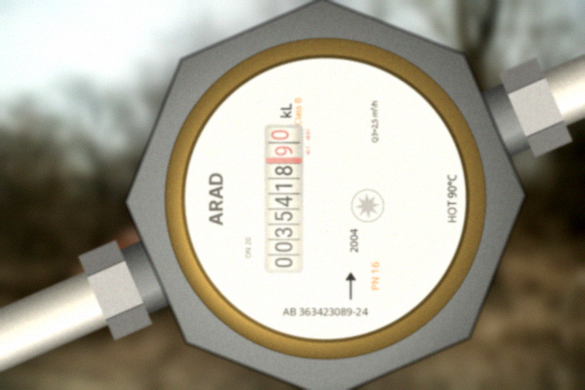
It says 35418.90,kL
